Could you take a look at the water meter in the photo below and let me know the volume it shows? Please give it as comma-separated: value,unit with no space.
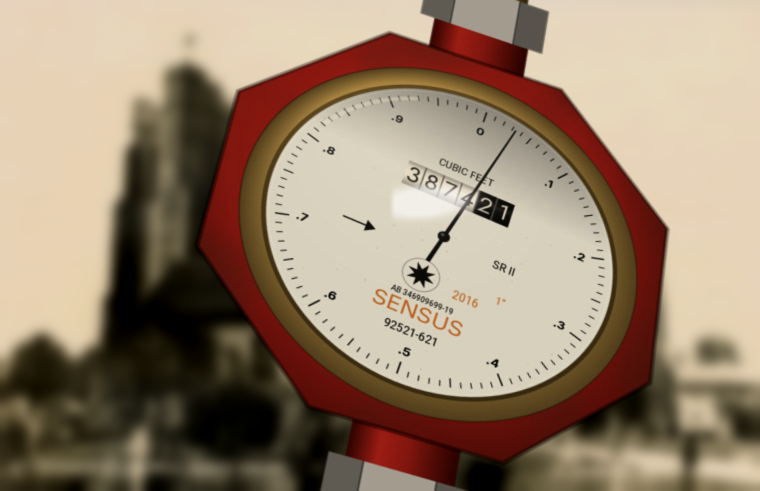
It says 387421.03,ft³
